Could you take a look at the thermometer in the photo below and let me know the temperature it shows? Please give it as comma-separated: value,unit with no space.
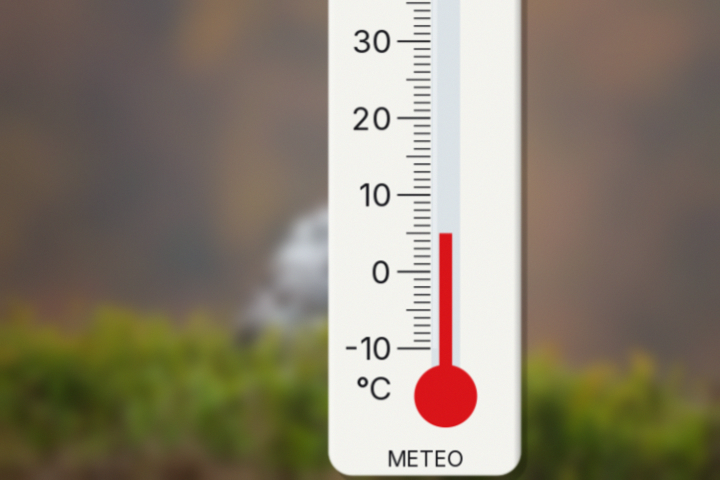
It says 5,°C
